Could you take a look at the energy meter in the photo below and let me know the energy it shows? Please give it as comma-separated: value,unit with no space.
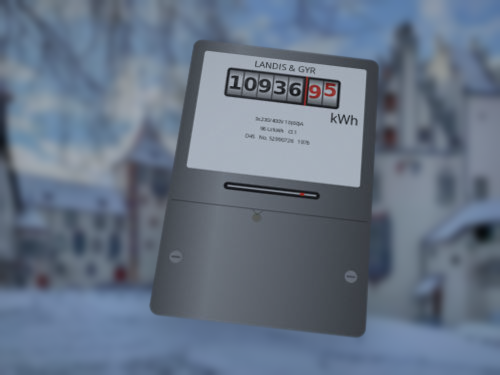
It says 10936.95,kWh
